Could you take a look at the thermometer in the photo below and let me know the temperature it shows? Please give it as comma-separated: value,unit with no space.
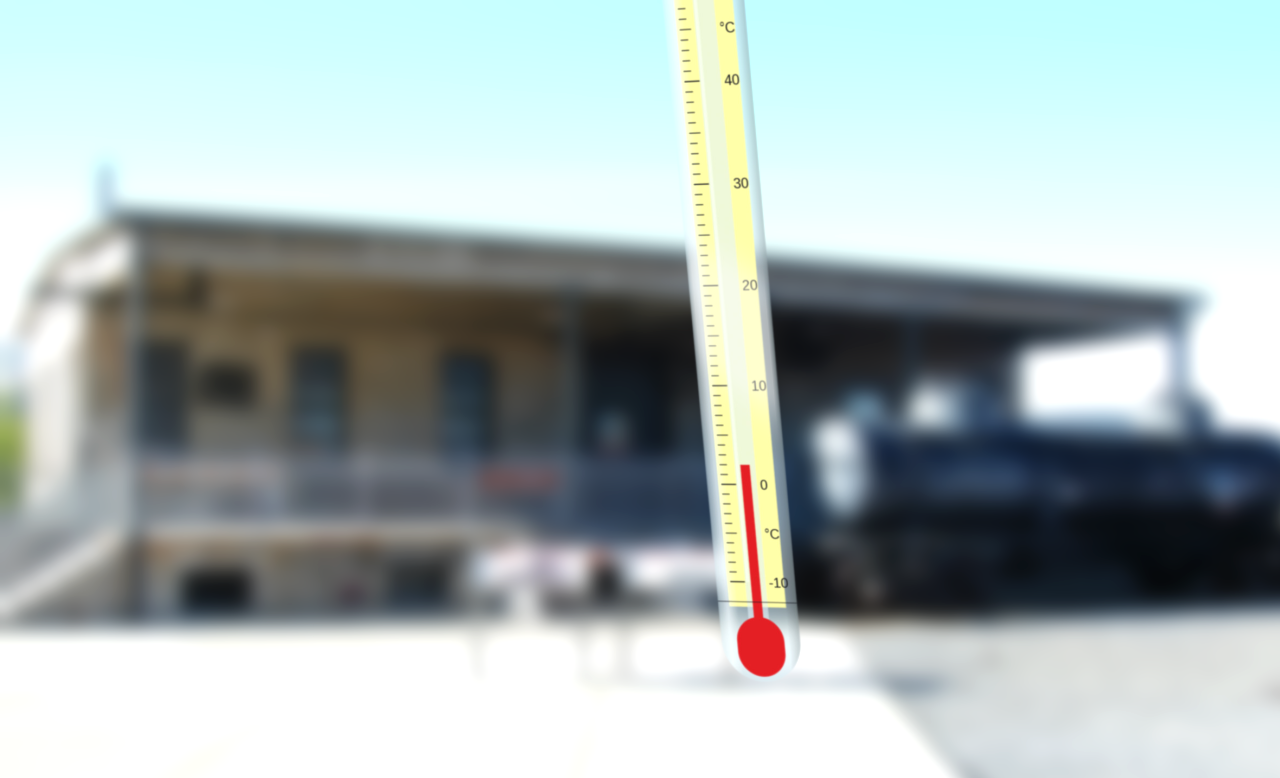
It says 2,°C
